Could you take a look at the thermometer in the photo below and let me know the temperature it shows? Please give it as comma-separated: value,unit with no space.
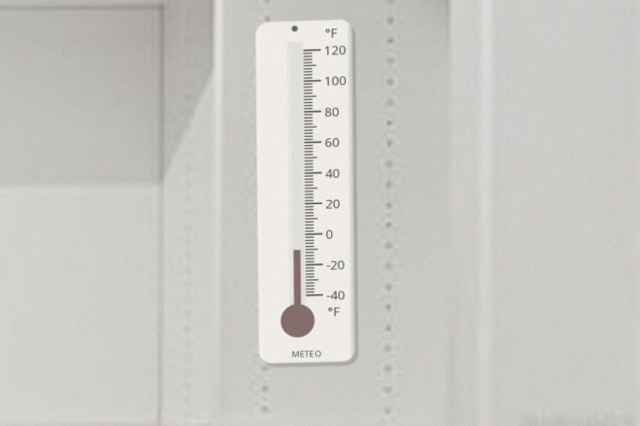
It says -10,°F
